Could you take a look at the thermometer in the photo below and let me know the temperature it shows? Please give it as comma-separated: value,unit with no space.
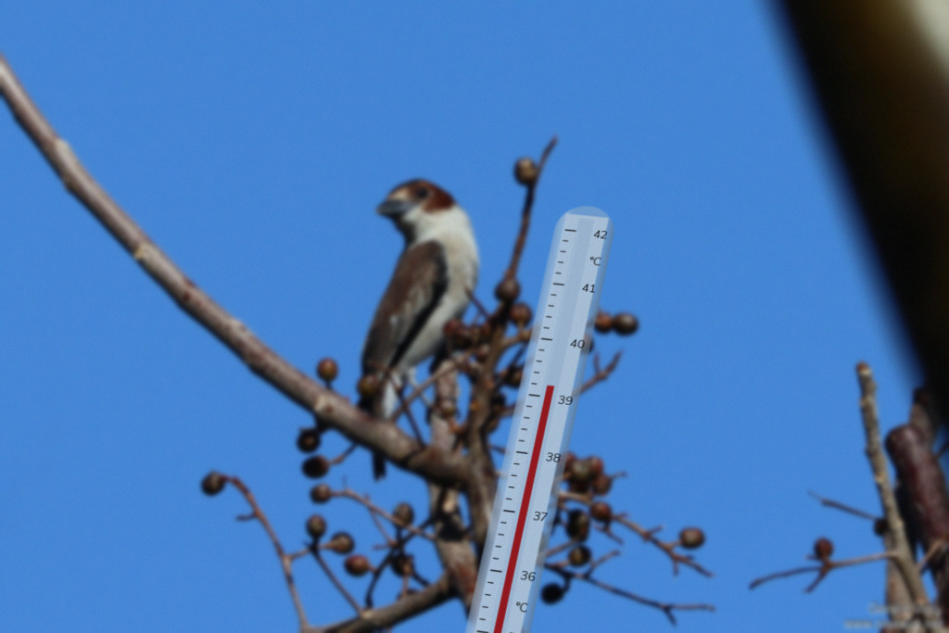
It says 39.2,°C
